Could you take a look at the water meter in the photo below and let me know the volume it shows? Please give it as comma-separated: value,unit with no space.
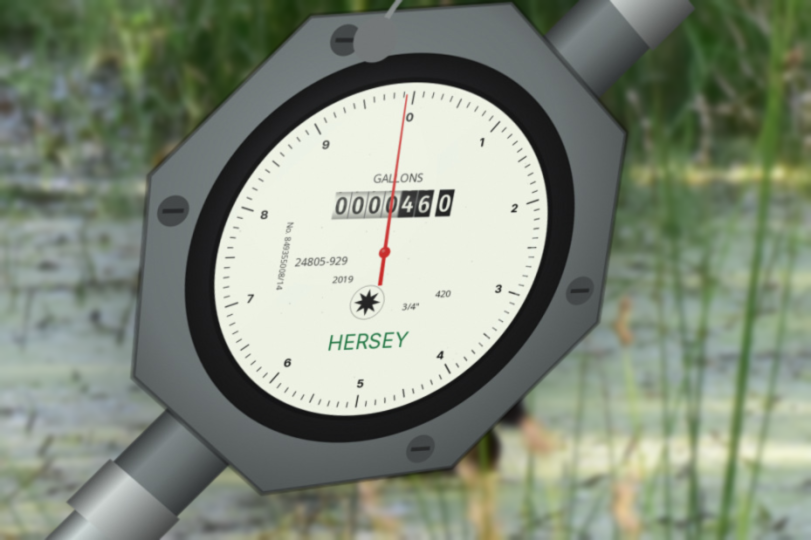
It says 459.9,gal
